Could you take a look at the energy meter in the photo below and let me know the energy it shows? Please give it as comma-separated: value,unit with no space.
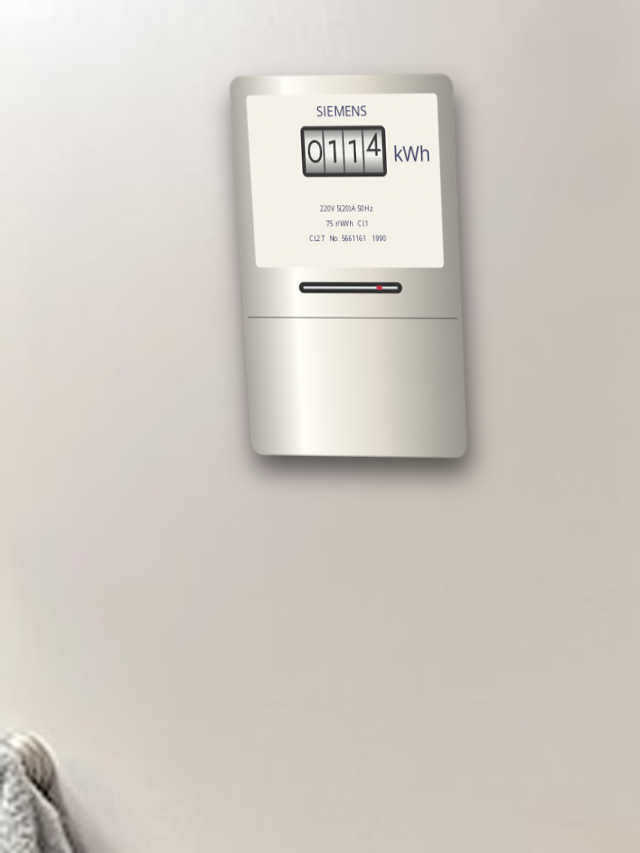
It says 114,kWh
